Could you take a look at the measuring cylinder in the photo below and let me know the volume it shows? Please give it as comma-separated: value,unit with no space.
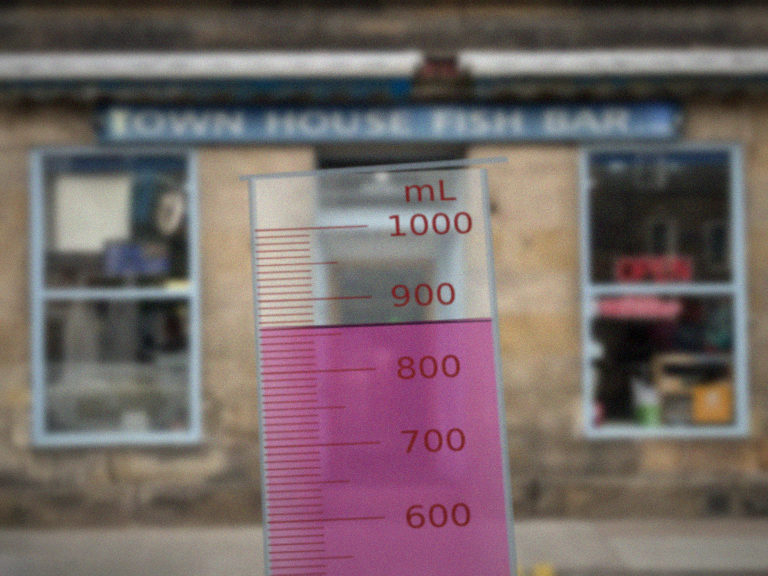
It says 860,mL
